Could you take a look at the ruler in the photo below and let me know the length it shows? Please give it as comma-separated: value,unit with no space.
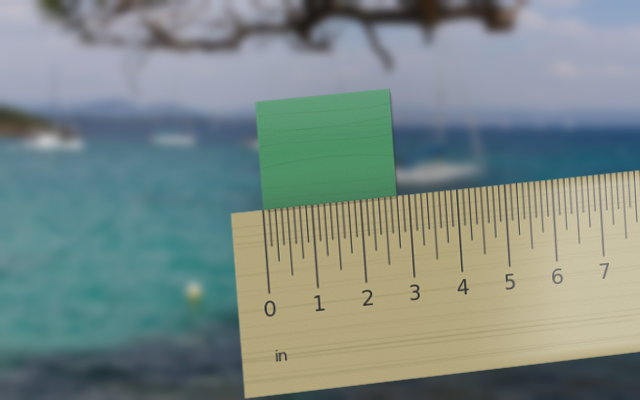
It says 2.75,in
